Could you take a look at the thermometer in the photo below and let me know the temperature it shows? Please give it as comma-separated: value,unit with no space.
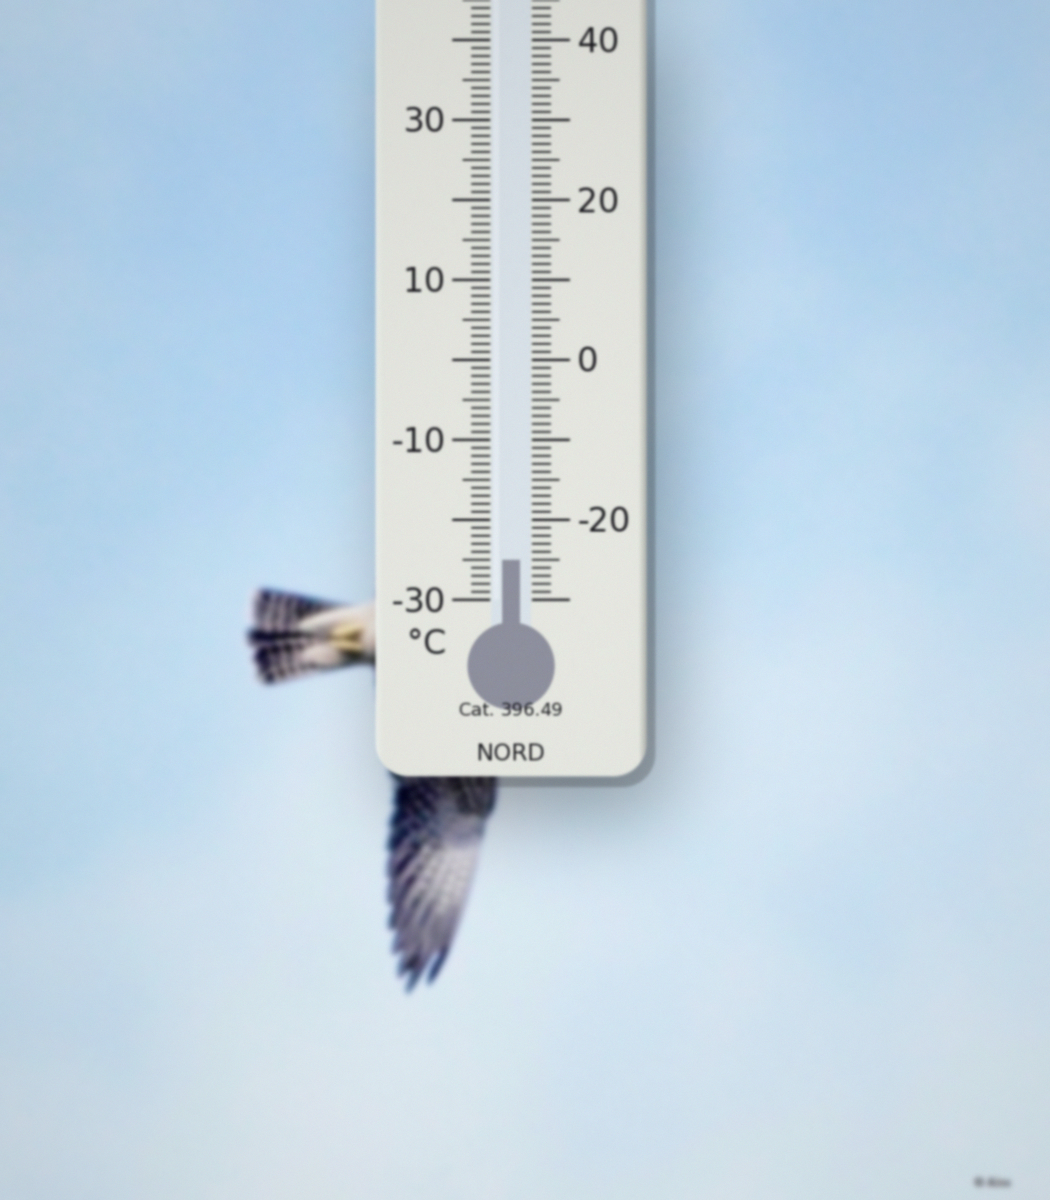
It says -25,°C
